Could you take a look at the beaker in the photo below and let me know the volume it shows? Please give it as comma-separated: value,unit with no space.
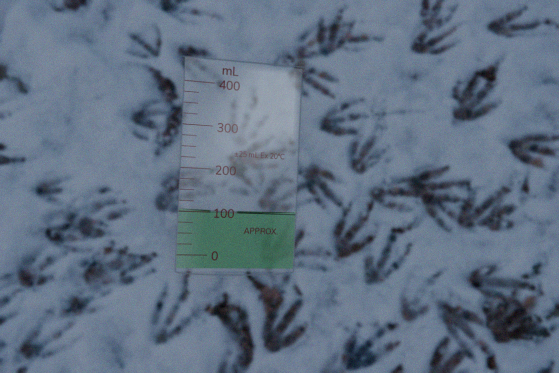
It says 100,mL
